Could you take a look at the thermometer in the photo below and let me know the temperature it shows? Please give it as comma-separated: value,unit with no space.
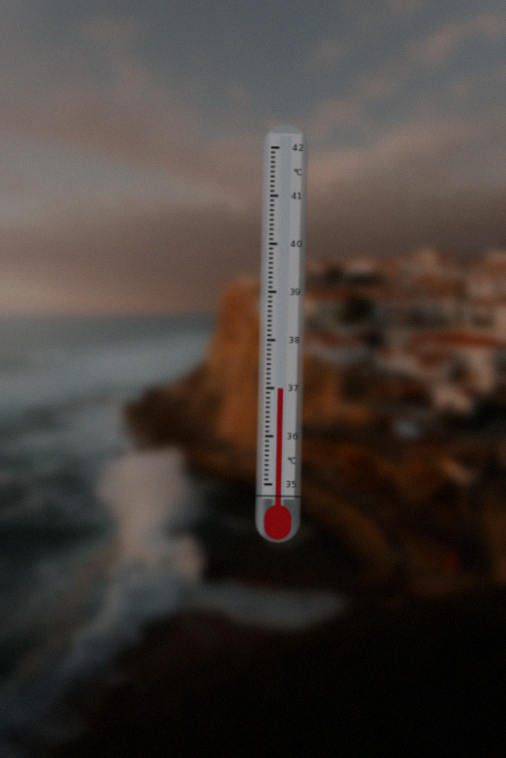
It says 37,°C
